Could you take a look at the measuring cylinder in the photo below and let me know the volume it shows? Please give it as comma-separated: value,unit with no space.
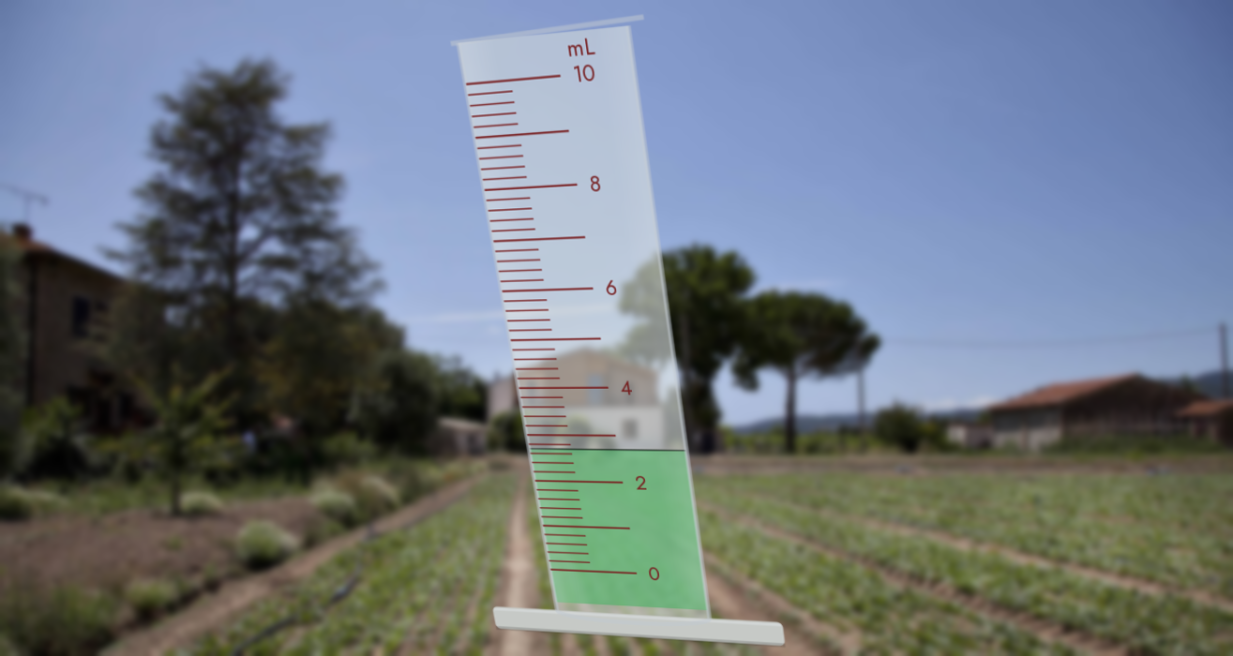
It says 2.7,mL
